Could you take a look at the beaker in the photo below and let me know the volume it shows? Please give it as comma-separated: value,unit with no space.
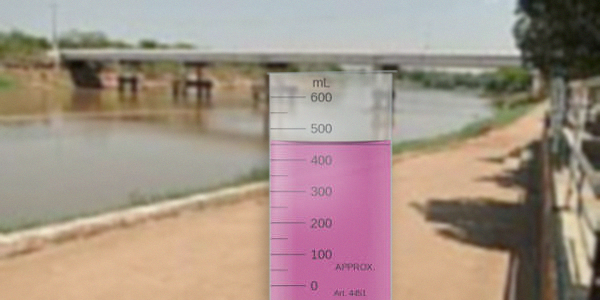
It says 450,mL
